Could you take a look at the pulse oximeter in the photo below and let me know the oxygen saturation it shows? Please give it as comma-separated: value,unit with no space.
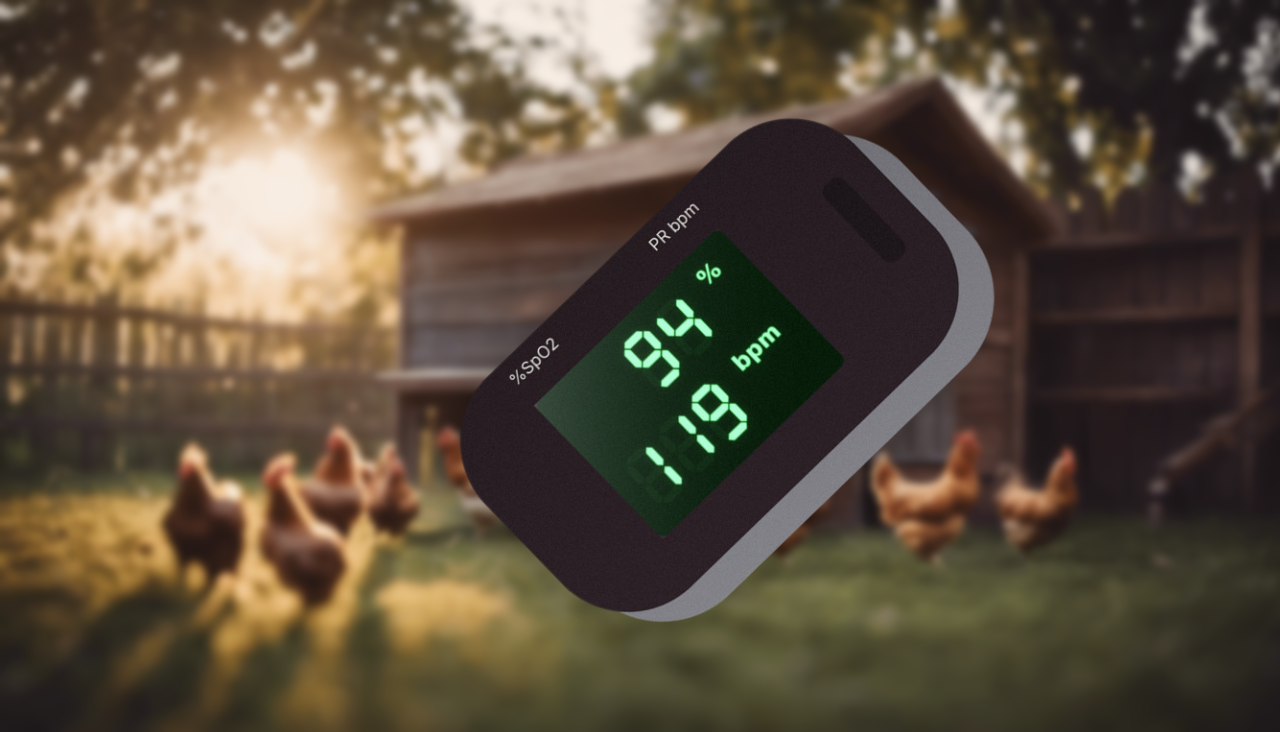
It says 94,%
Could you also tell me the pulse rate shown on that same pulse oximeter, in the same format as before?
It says 119,bpm
